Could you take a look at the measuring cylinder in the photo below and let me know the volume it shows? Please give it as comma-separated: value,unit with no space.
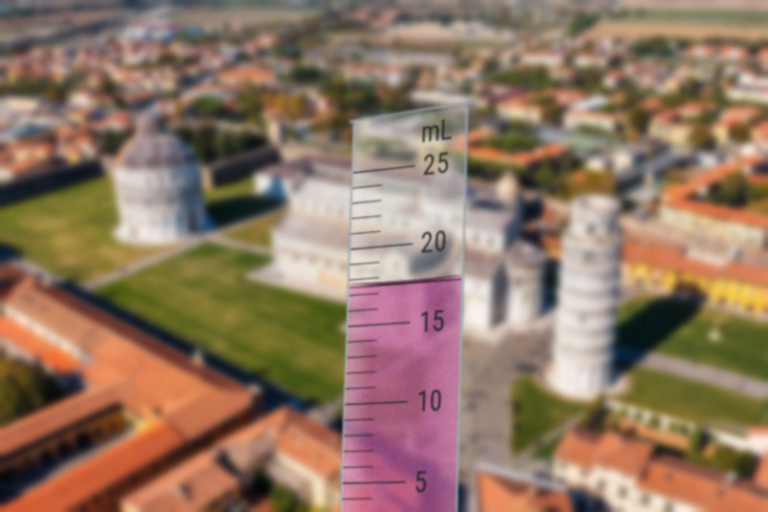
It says 17.5,mL
